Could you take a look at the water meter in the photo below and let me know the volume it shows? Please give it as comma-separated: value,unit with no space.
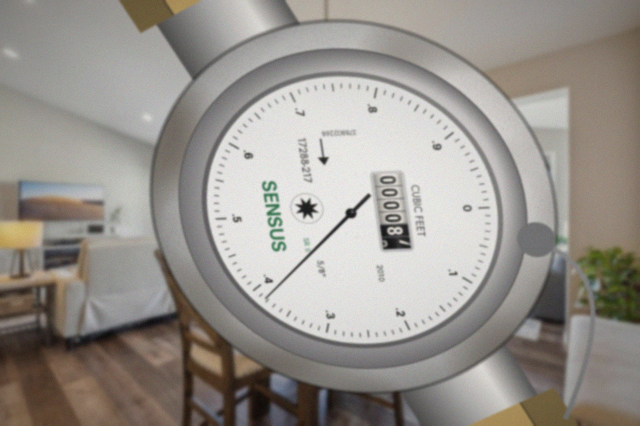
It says 87.38,ft³
